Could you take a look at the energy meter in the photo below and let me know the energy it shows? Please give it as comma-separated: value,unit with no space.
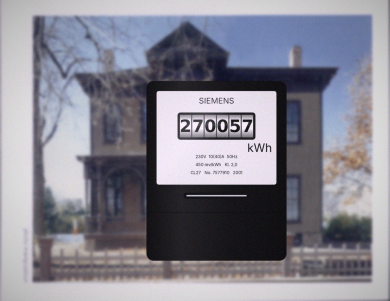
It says 270057,kWh
